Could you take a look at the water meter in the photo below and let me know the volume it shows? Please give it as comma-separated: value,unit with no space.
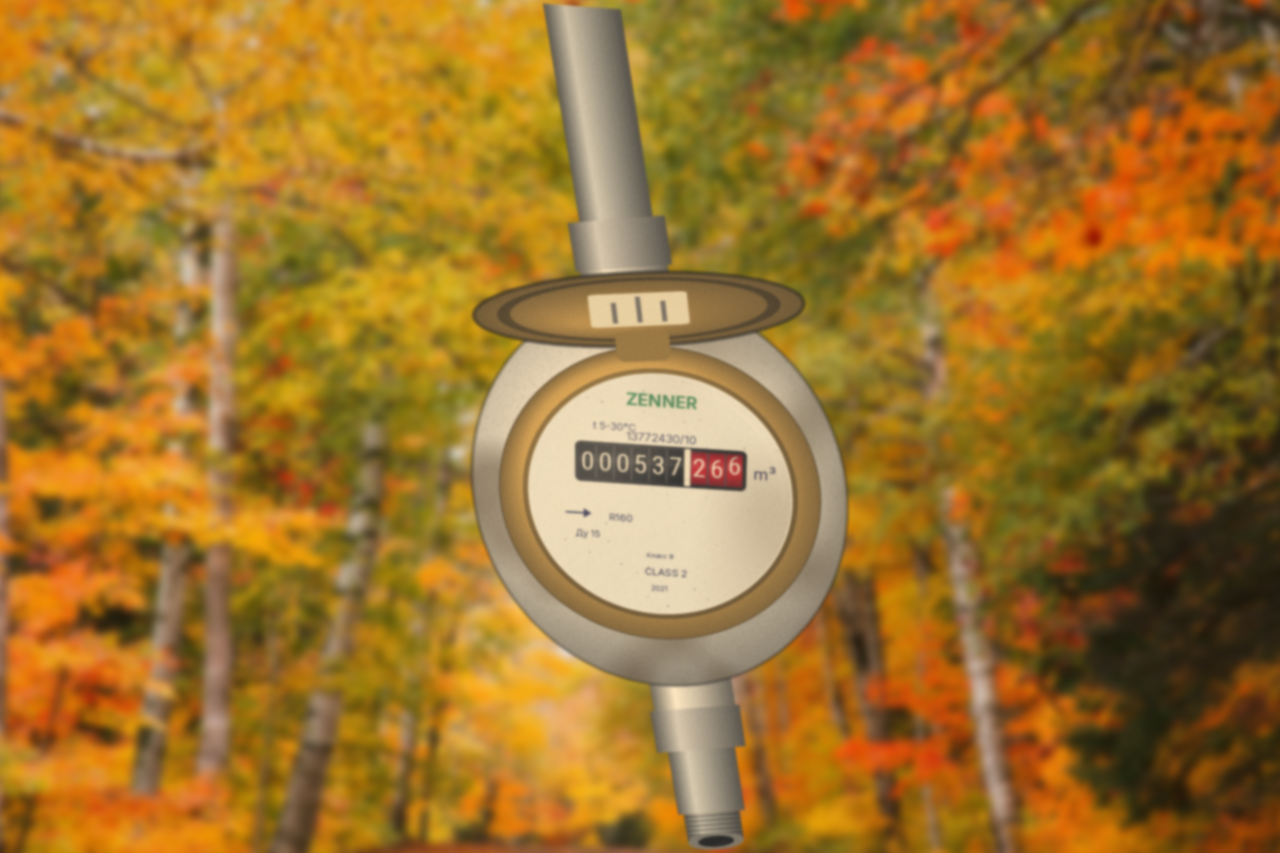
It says 537.266,m³
